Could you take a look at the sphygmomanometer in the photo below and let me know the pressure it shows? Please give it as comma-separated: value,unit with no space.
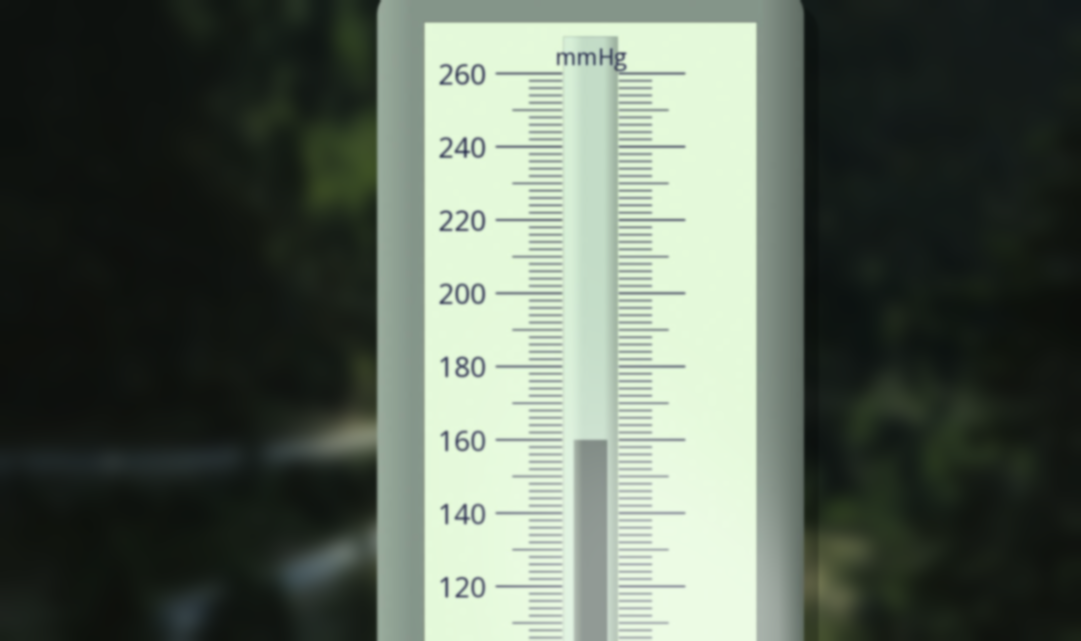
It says 160,mmHg
